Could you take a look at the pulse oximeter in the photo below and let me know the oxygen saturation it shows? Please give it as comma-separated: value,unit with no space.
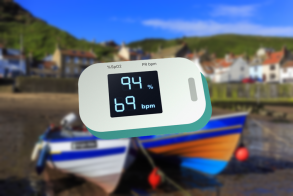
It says 94,%
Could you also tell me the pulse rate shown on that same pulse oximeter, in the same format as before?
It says 69,bpm
